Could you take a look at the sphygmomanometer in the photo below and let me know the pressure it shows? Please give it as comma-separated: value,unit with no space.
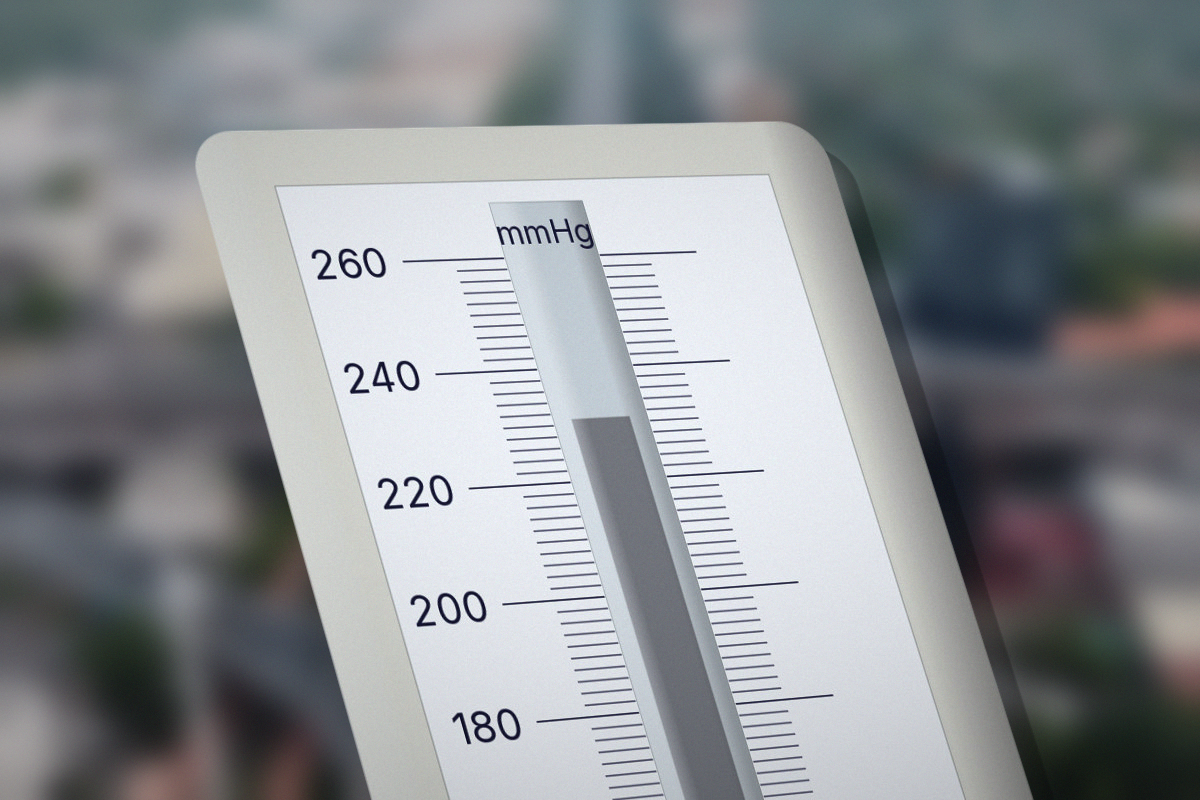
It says 231,mmHg
